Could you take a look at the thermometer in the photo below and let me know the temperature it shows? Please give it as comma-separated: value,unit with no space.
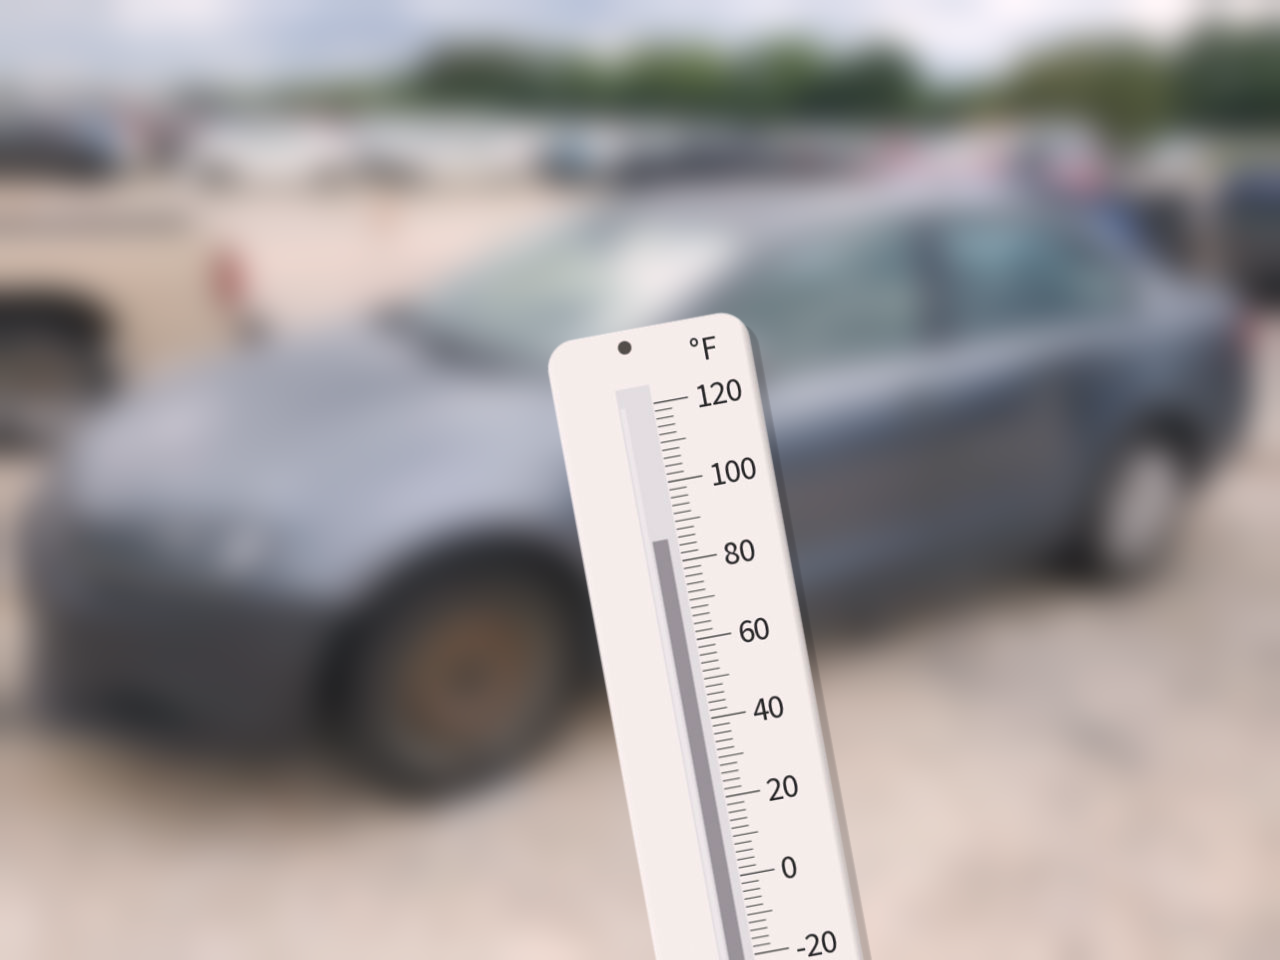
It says 86,°F
